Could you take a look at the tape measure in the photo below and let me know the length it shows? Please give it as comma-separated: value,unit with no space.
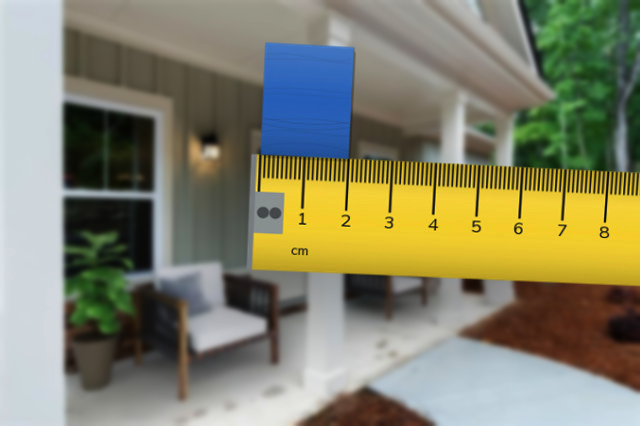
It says 2,cm
